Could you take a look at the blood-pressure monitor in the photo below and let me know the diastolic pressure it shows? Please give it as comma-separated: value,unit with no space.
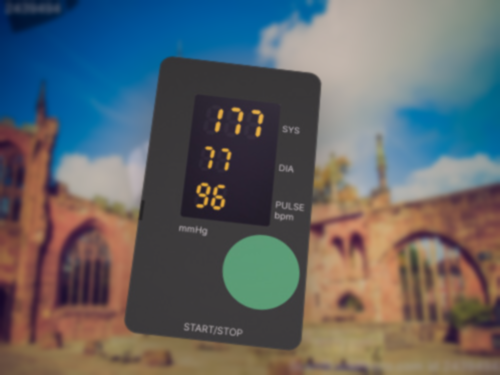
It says 77,mmHg
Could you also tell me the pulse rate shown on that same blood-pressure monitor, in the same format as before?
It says 96,bpm
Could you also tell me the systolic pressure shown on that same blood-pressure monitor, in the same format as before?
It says 177,mmHg
